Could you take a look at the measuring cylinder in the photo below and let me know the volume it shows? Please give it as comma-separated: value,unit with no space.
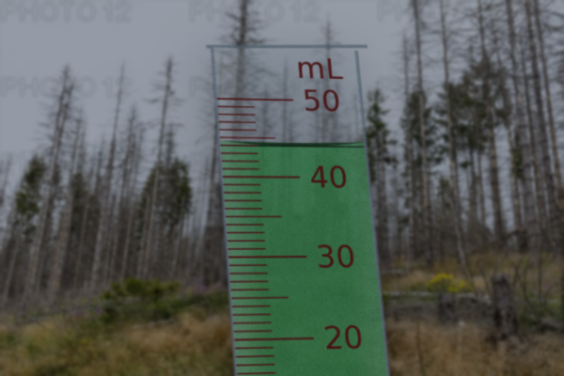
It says 44,mL
